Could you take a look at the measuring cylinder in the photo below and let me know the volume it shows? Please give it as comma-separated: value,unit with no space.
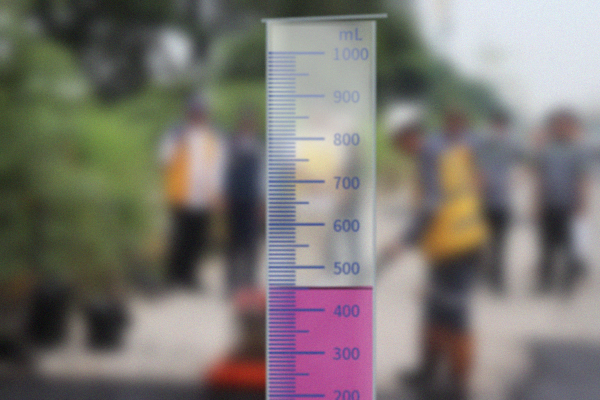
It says 450,mL
